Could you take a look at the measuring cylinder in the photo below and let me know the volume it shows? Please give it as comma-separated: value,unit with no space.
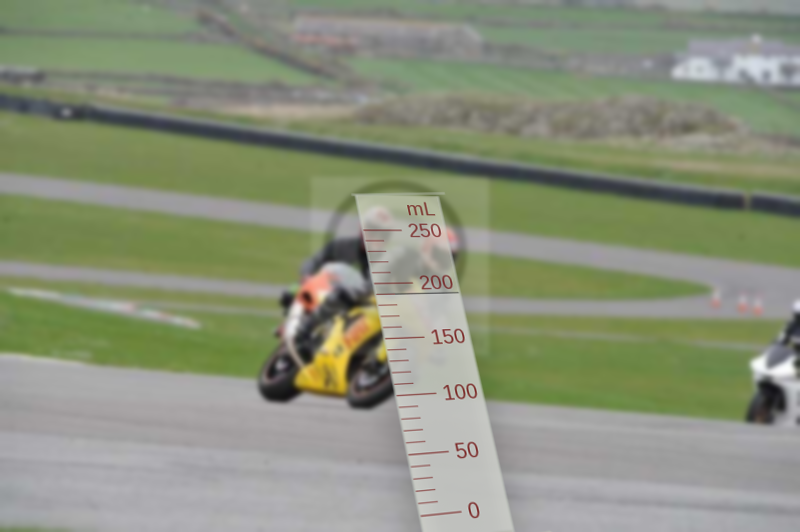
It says 190,mL
